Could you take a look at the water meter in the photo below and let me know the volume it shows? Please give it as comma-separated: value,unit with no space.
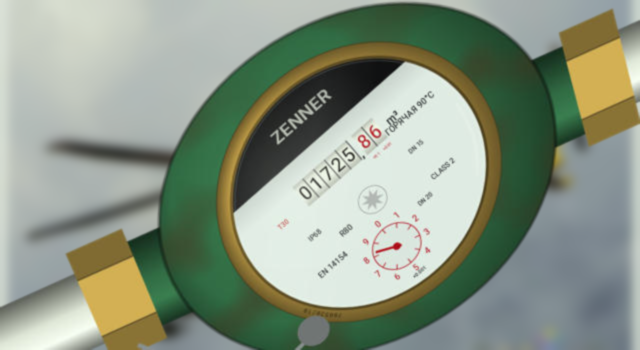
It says 1725.868,m³
